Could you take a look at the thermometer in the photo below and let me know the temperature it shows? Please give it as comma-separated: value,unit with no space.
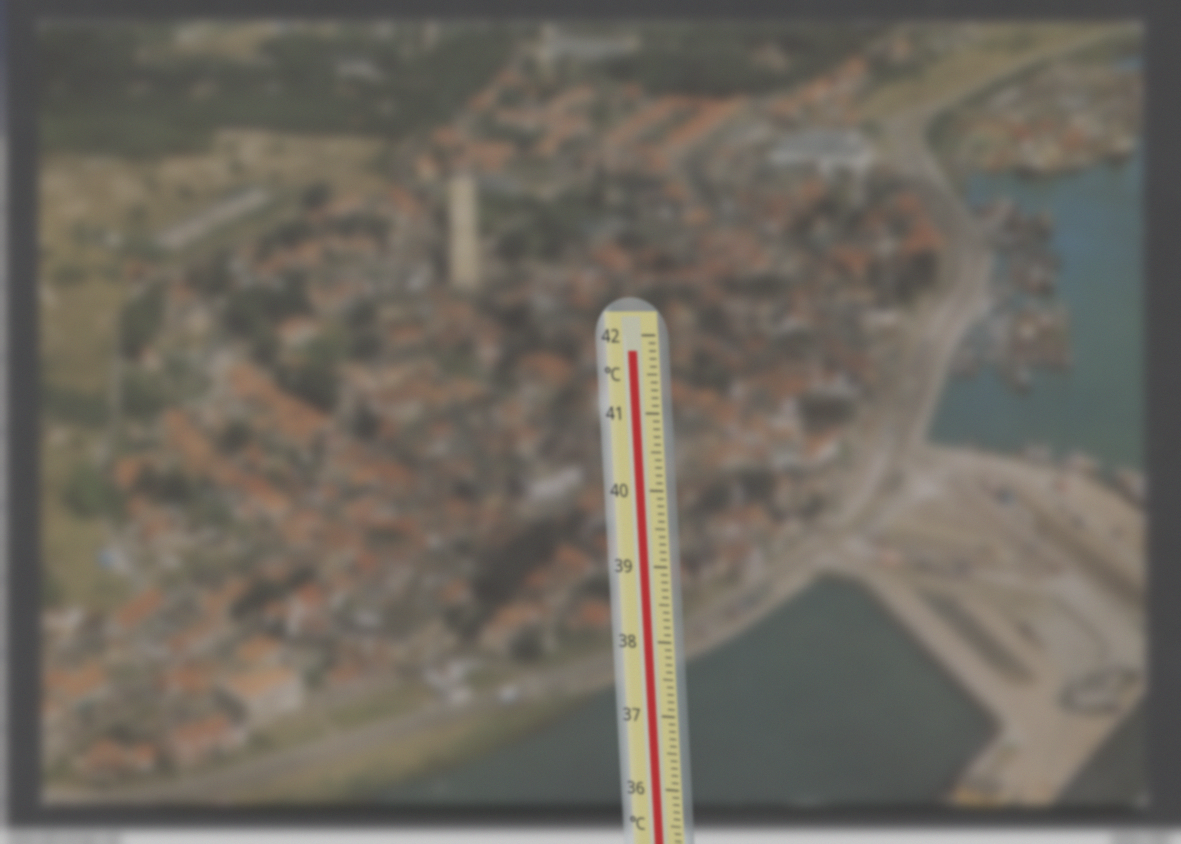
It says 41.8,°C
